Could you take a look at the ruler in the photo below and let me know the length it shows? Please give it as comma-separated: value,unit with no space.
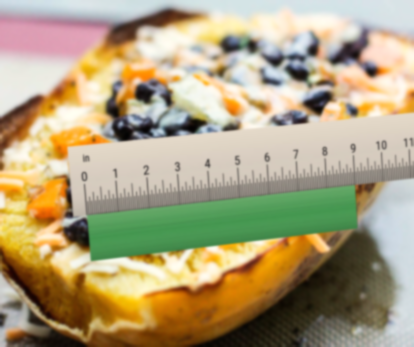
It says 9,in
